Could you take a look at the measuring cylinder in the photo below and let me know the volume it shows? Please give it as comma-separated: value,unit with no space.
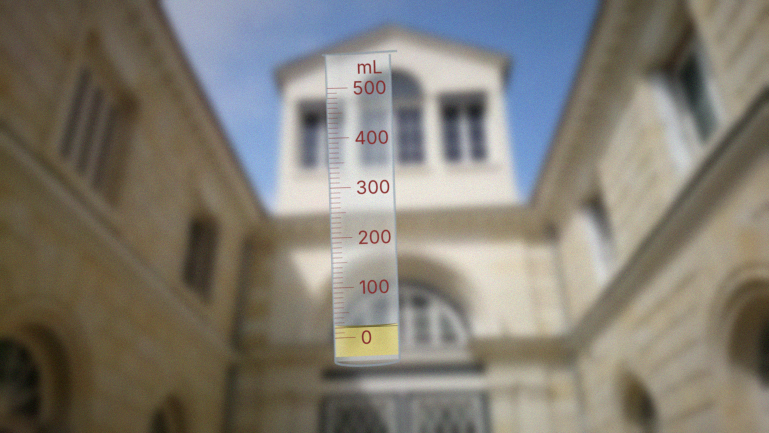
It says 20,mL
